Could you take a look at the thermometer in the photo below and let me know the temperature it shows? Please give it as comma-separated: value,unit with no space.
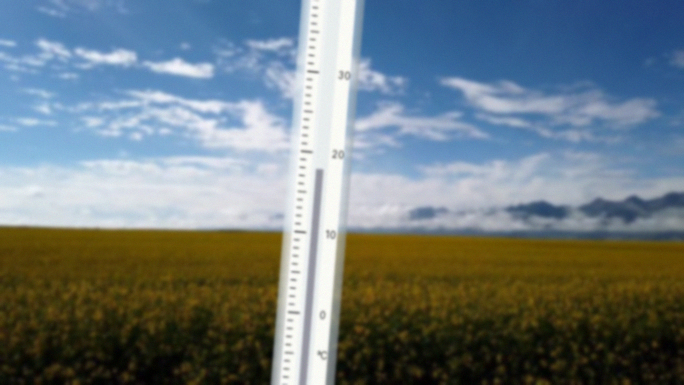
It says 18,°C
